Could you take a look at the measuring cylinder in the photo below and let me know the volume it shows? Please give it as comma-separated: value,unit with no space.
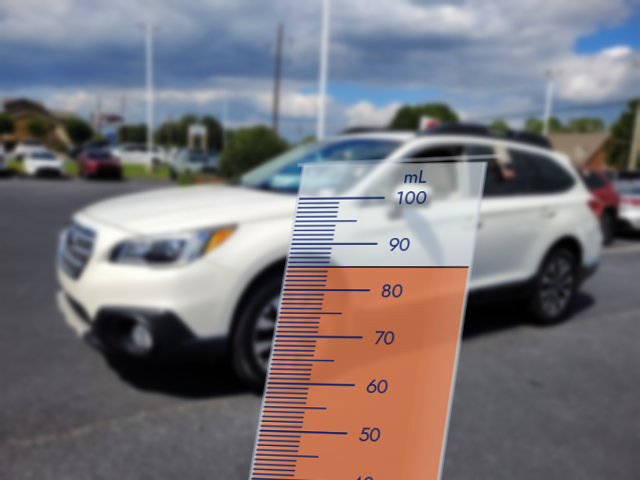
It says 85,mL
